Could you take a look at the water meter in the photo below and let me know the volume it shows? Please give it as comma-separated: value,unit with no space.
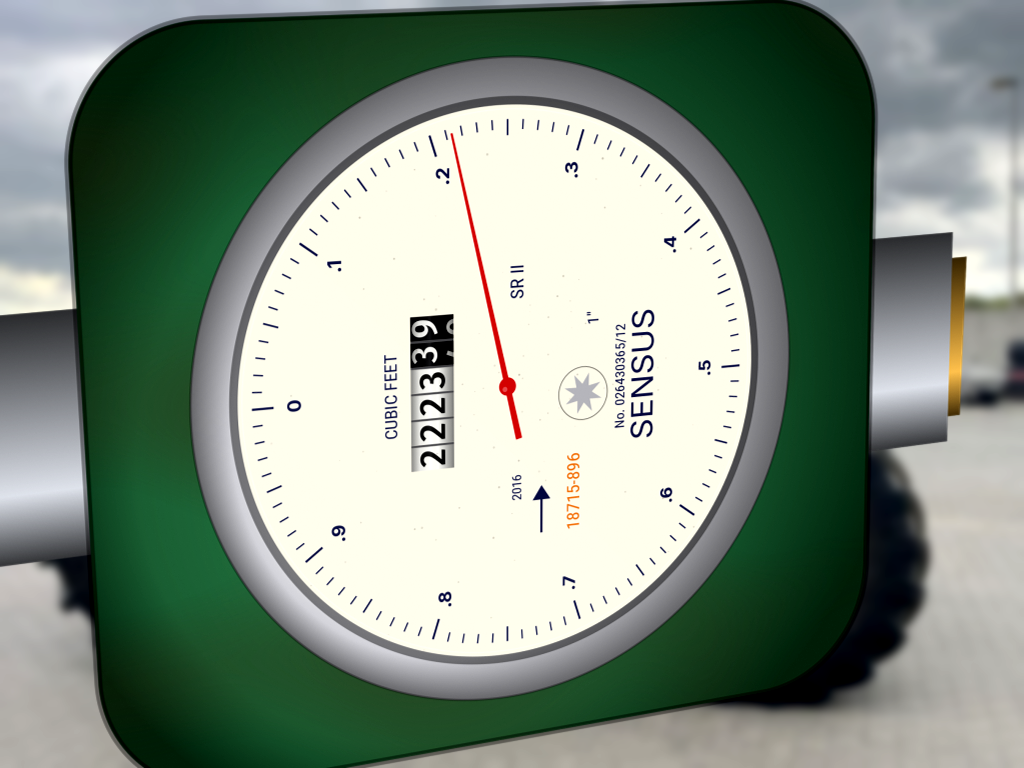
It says 222339.21,ft³
